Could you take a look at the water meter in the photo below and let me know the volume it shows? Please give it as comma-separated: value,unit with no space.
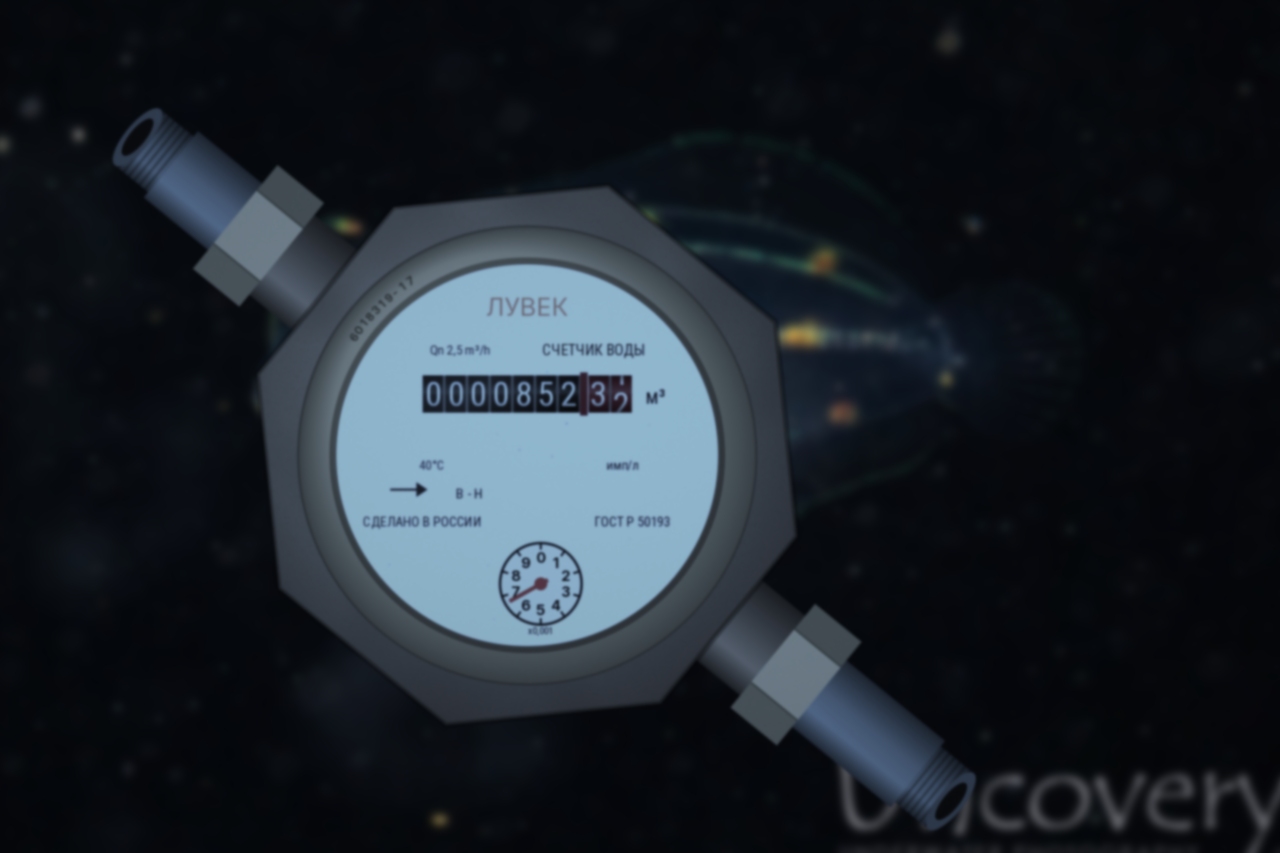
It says 852.316,m³
